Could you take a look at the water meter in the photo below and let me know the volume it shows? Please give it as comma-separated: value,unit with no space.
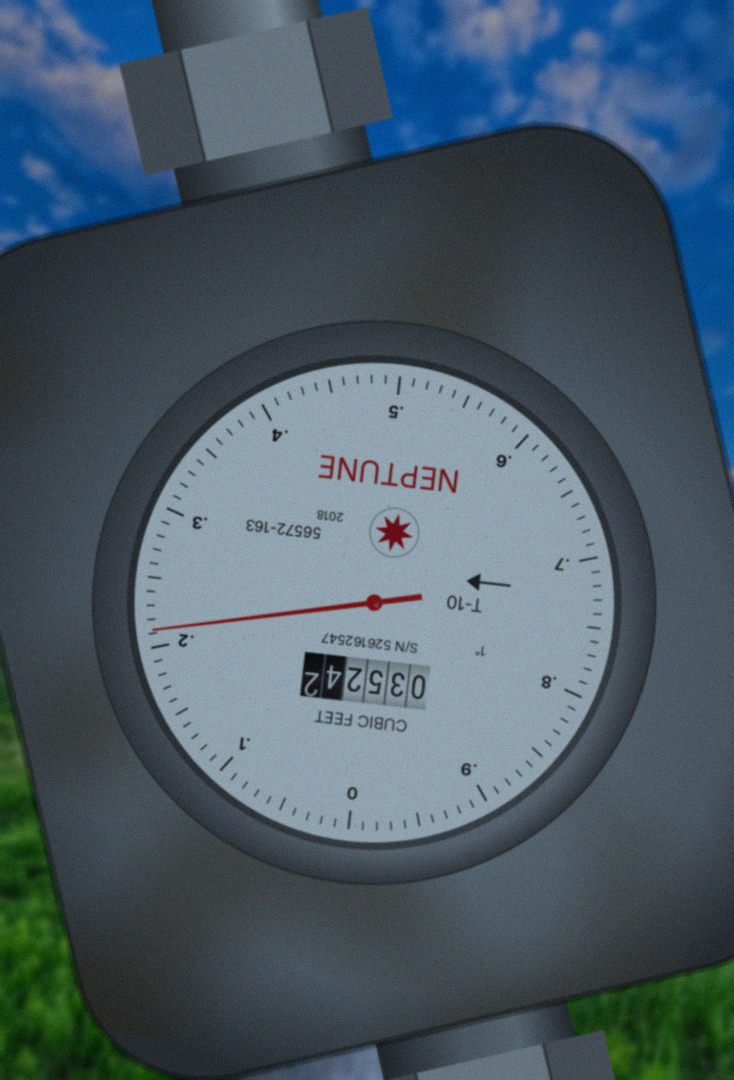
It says 35242.21,ft³
